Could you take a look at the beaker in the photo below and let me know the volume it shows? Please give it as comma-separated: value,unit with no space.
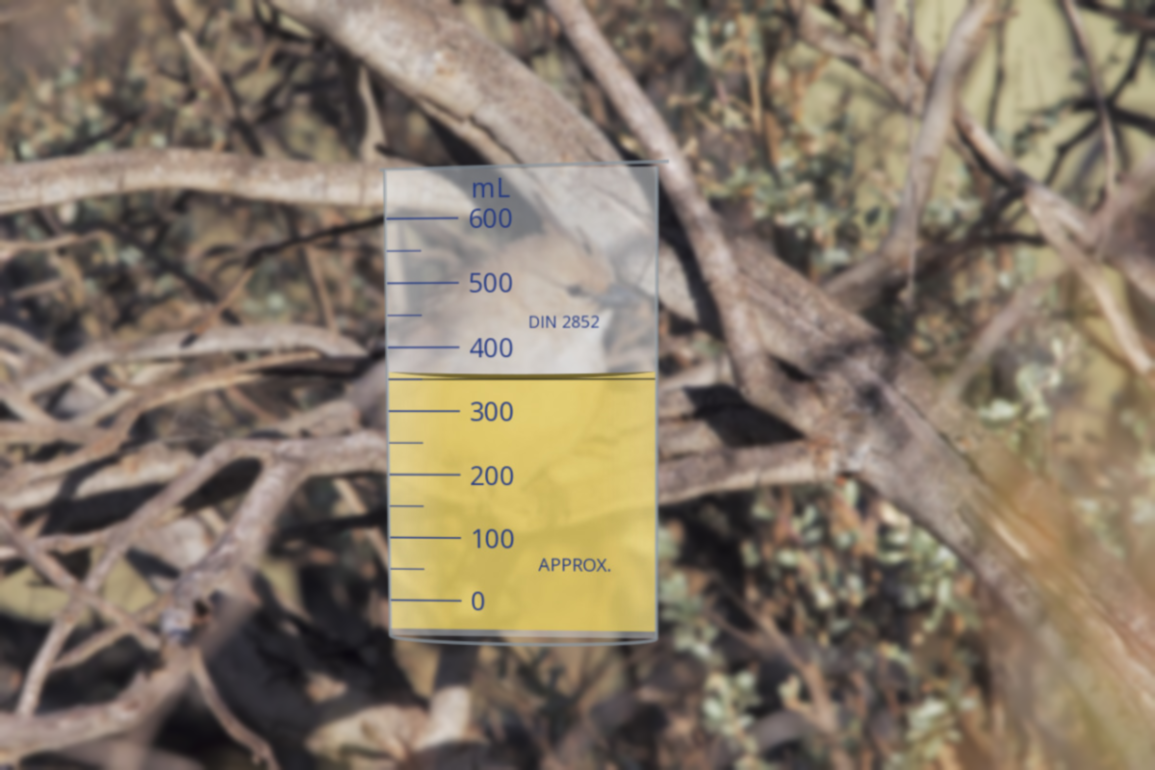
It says 350,mL
